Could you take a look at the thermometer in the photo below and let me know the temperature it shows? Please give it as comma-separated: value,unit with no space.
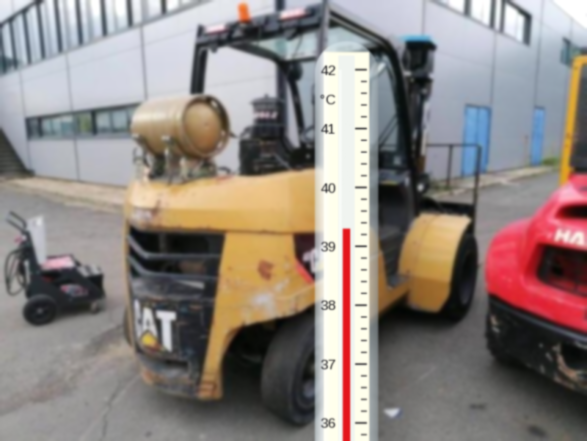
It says 39.3,°C
